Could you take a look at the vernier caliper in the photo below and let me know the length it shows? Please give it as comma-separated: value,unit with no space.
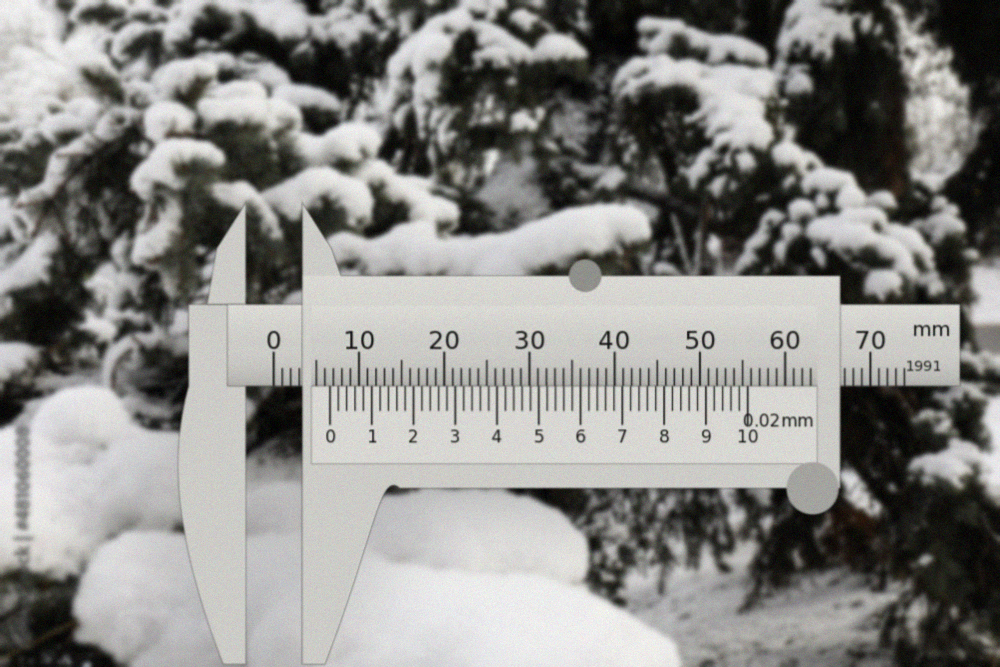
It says 6.6,mm
